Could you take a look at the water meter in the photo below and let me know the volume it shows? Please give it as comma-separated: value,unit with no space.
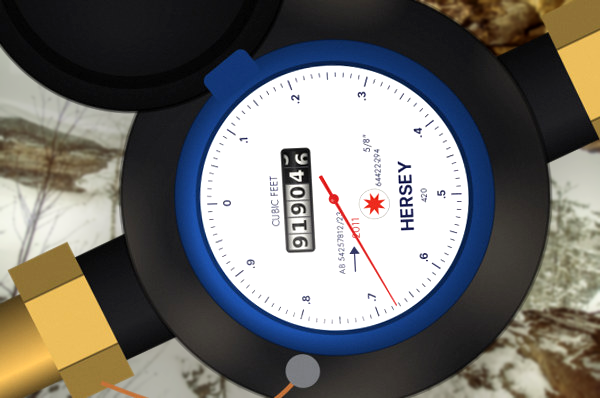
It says 919045.67,ft³
